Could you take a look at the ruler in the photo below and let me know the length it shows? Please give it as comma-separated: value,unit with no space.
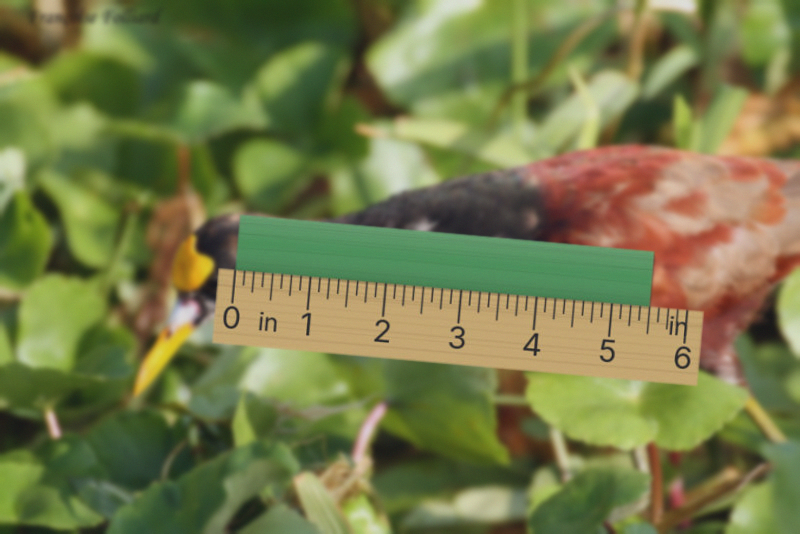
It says 5.5,in
